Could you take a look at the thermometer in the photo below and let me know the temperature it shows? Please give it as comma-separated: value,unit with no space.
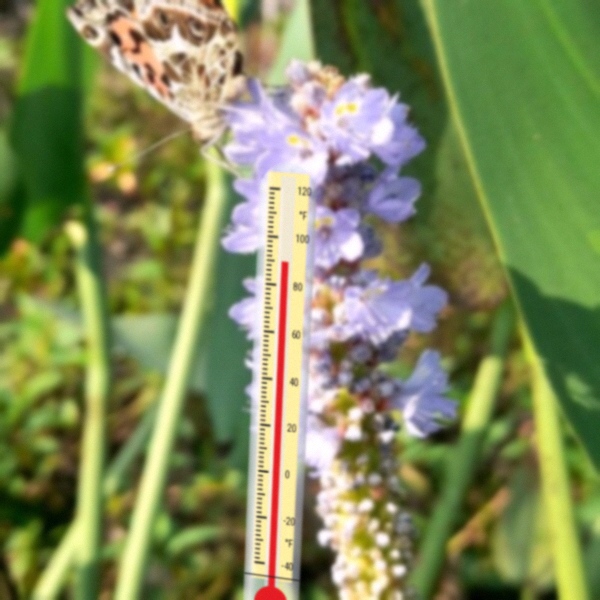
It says 90,°F
